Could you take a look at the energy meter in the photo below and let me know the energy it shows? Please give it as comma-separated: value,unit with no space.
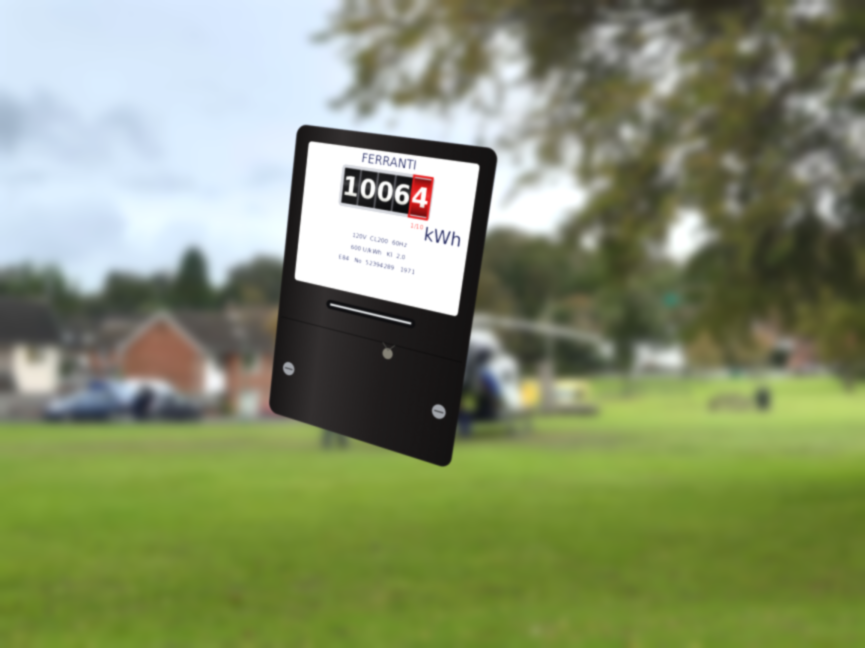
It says 1006.4,kWh
